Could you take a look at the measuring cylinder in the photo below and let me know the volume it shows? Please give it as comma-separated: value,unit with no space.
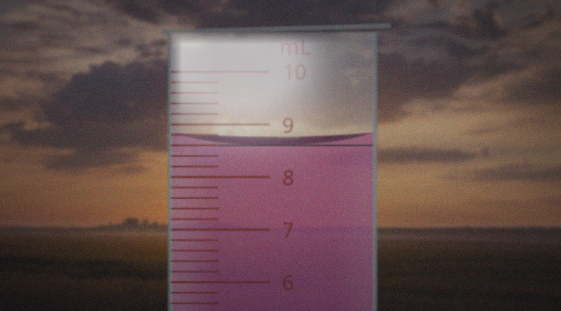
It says 8.6,mL
